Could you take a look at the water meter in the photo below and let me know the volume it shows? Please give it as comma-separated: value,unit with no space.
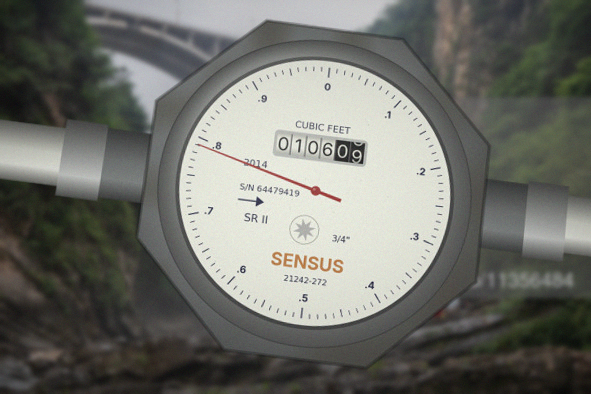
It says 10608.79,ft³
